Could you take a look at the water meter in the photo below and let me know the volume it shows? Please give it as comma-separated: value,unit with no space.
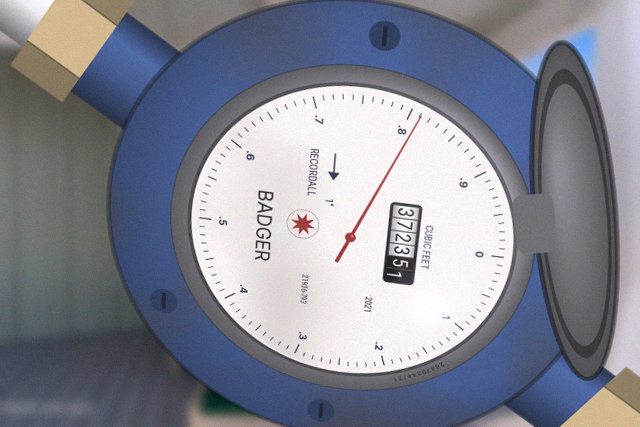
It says 372350.81,ft³
